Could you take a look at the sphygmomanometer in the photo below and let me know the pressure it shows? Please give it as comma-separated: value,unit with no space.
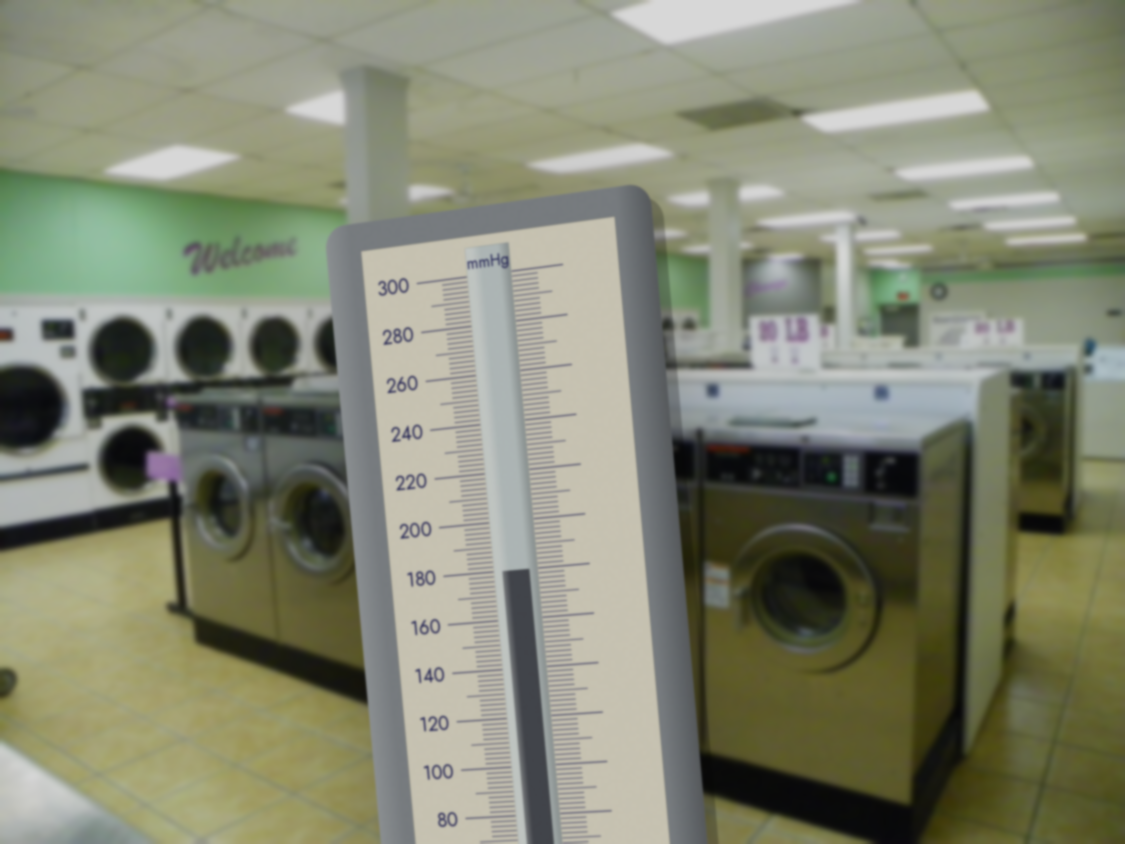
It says 180,mmHg
